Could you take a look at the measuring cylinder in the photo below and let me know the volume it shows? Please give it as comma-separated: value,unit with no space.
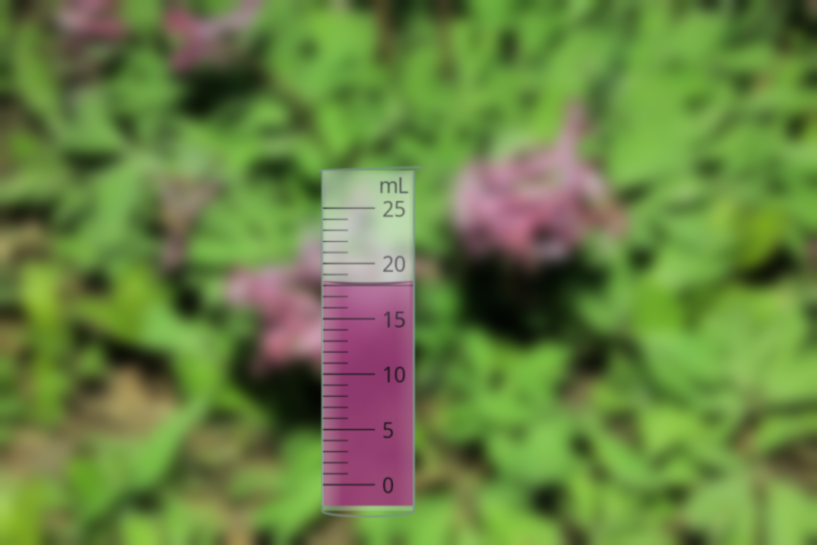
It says 18,mL
